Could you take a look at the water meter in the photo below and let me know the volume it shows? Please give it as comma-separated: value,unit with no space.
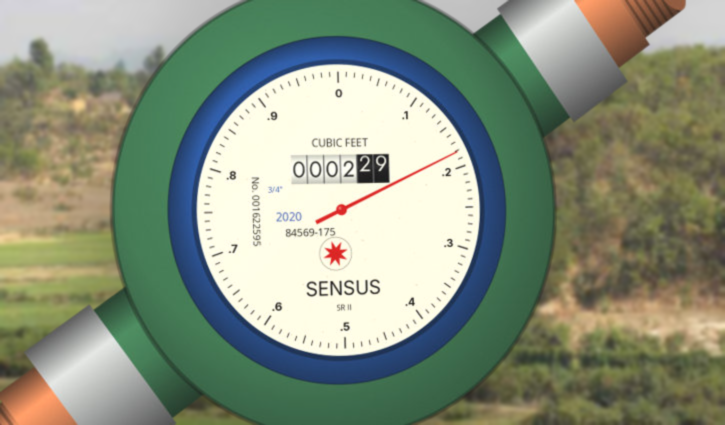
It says 229.18,ft³
